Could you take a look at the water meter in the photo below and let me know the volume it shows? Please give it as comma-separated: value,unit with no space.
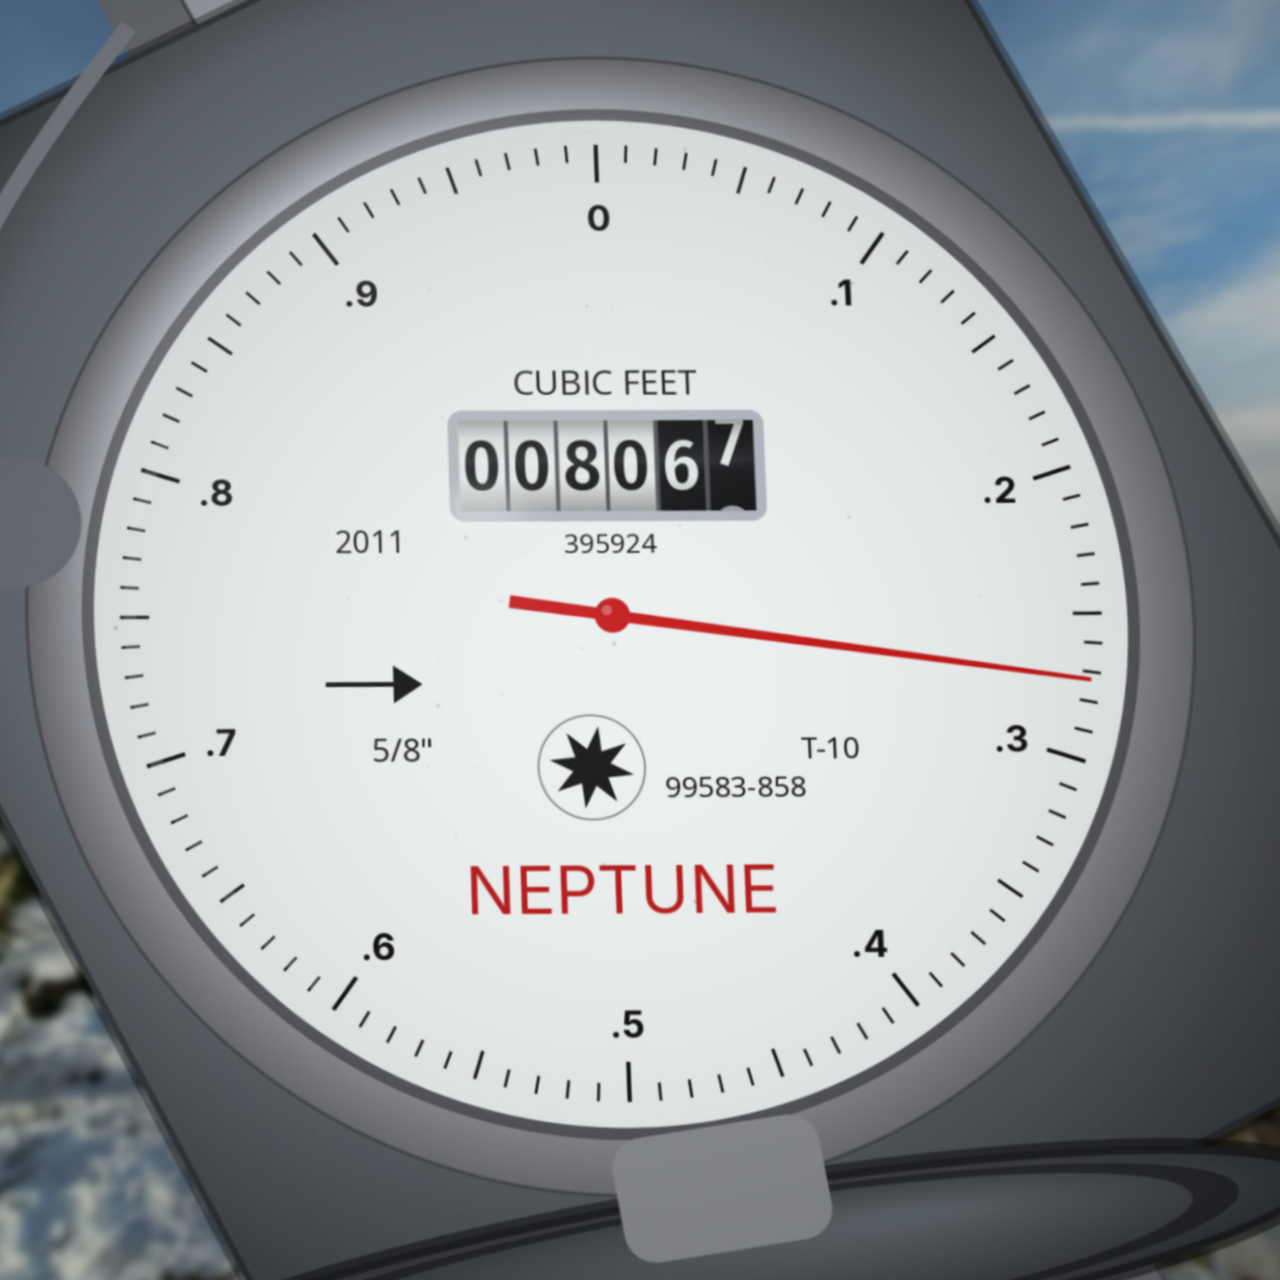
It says 8067.27,ft³
